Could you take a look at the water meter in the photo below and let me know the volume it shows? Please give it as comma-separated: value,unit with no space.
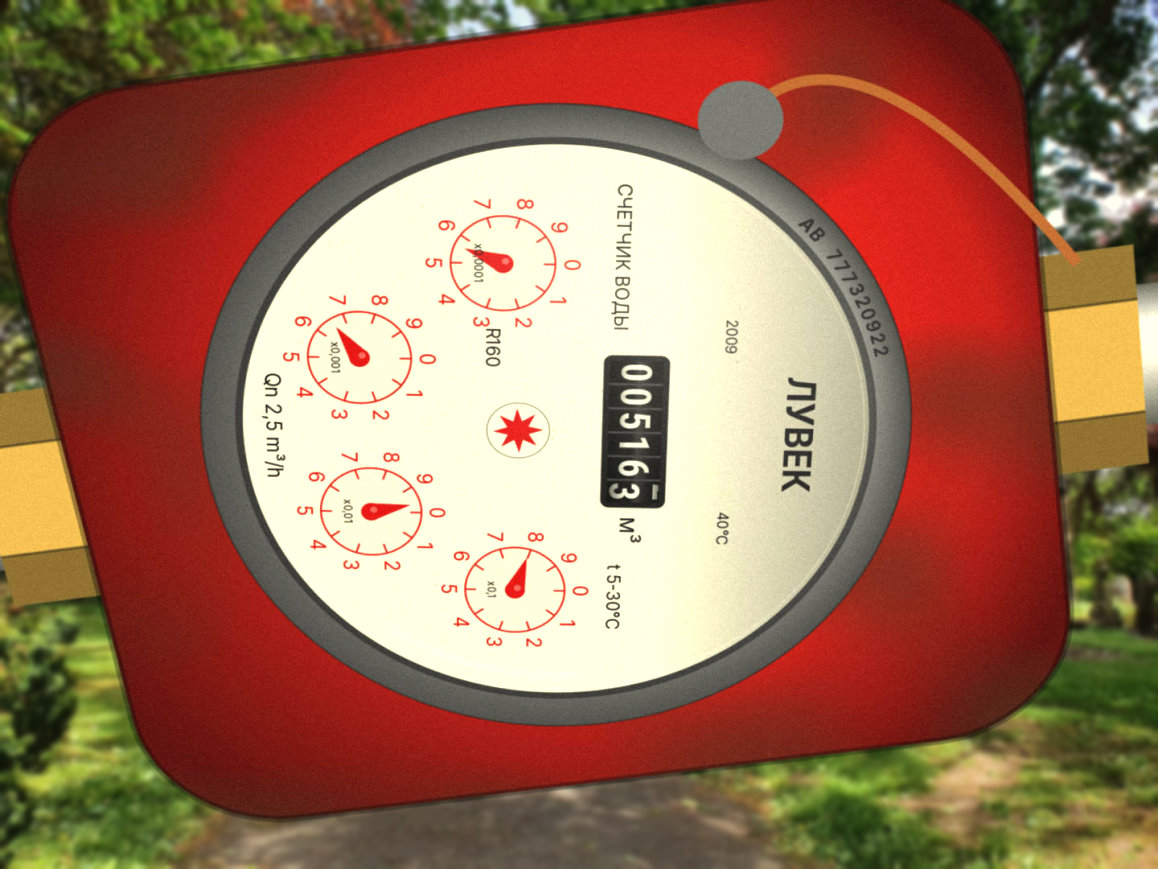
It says 5162.7965,m³
